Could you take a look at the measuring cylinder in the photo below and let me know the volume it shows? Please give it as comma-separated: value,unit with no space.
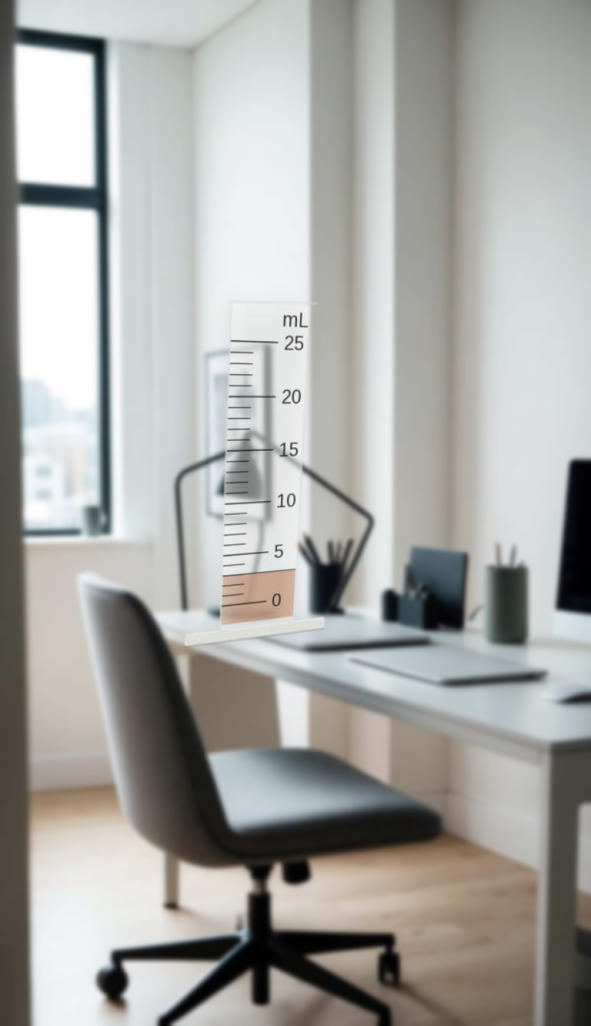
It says 3,mL
